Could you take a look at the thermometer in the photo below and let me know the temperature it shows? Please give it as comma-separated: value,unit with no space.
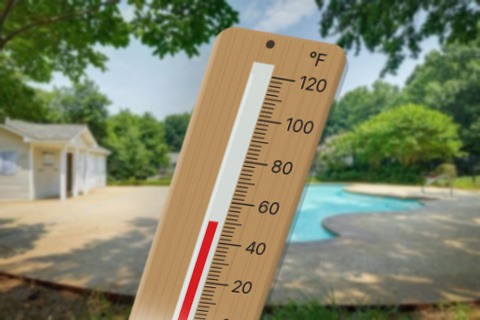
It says 50,°F
